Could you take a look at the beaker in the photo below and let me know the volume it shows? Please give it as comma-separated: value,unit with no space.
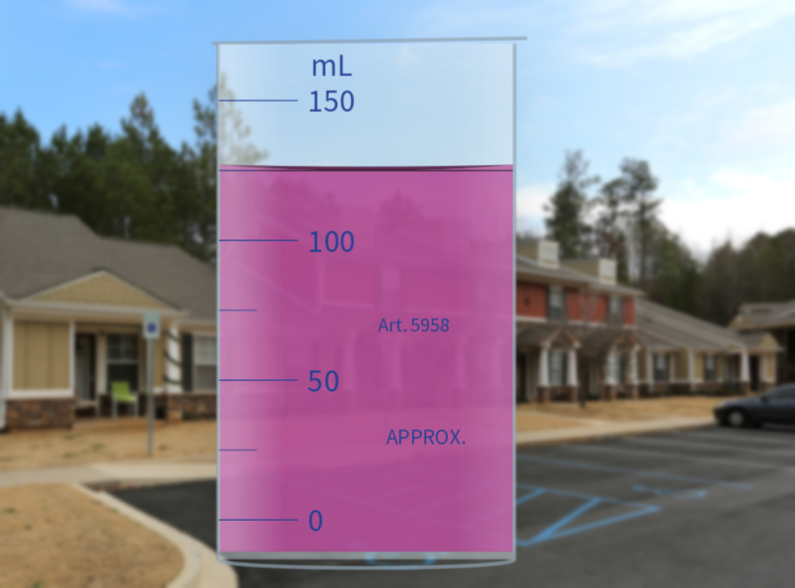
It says 125,mL
